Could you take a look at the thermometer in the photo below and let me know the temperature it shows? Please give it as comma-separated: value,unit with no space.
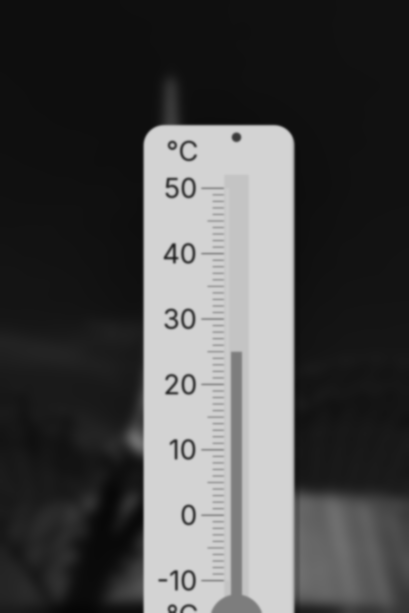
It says 25,°C
